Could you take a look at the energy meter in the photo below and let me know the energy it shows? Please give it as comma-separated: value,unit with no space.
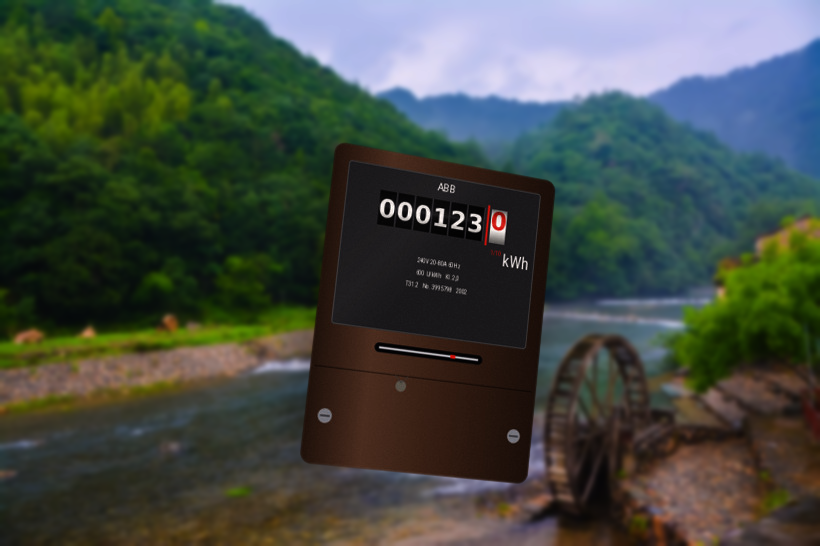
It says 123.0,kWh
